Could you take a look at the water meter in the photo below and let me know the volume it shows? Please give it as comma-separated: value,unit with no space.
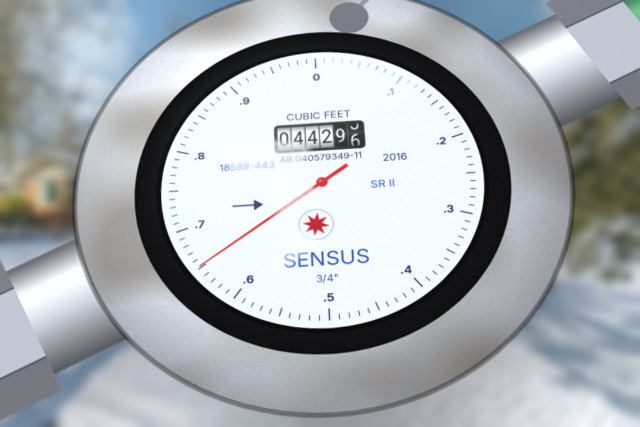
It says 44295.65,ft³
